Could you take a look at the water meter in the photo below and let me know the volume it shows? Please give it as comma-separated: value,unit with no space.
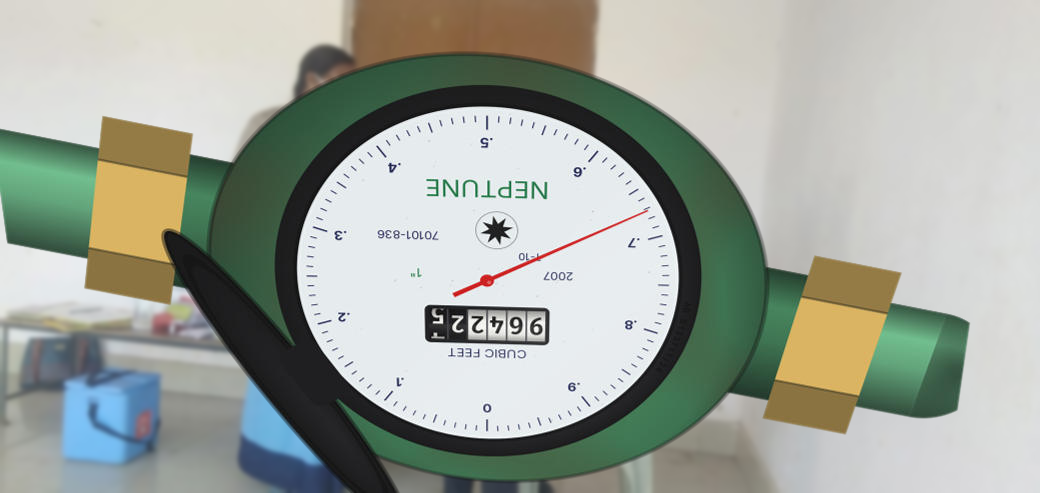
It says 964224.67,ft³
